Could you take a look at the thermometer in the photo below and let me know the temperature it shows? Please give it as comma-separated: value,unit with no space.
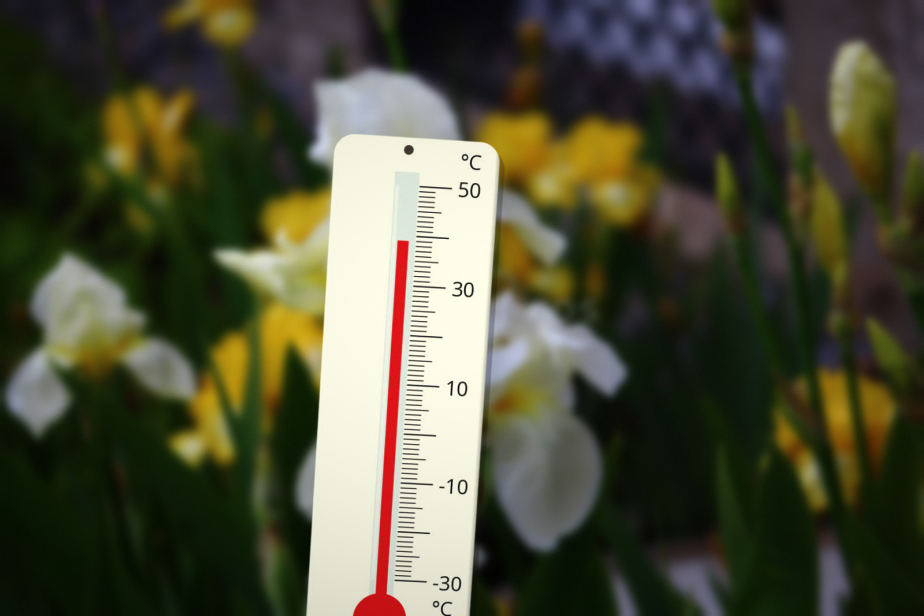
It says 39,°C
